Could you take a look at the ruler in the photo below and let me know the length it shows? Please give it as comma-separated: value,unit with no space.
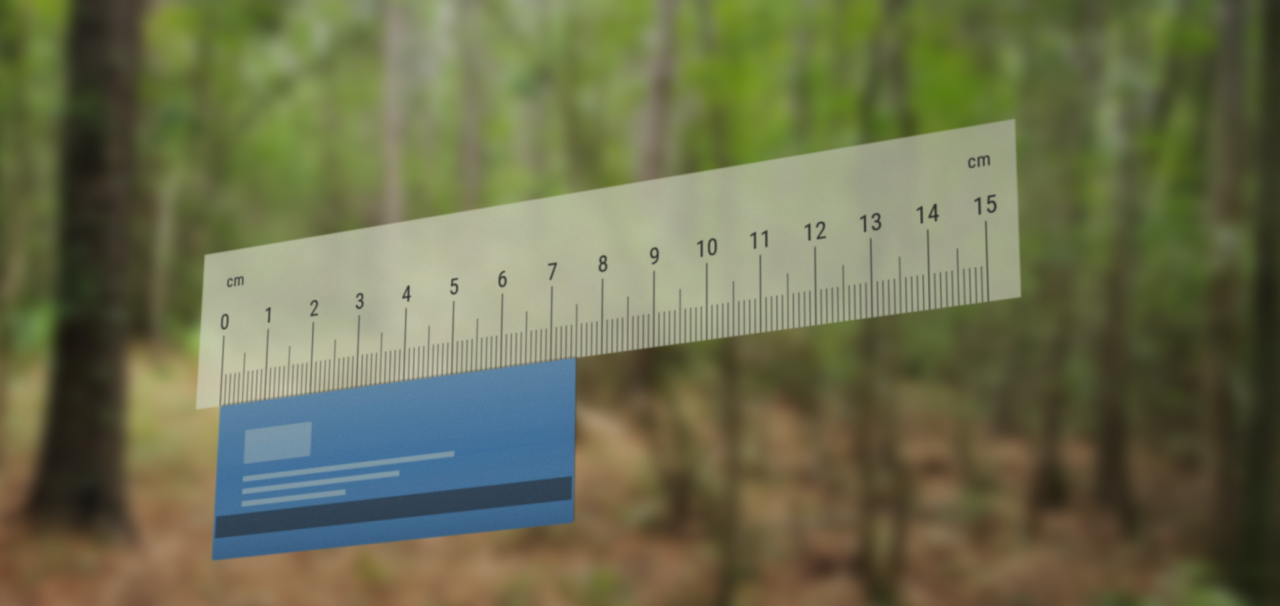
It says 7.5,cm
